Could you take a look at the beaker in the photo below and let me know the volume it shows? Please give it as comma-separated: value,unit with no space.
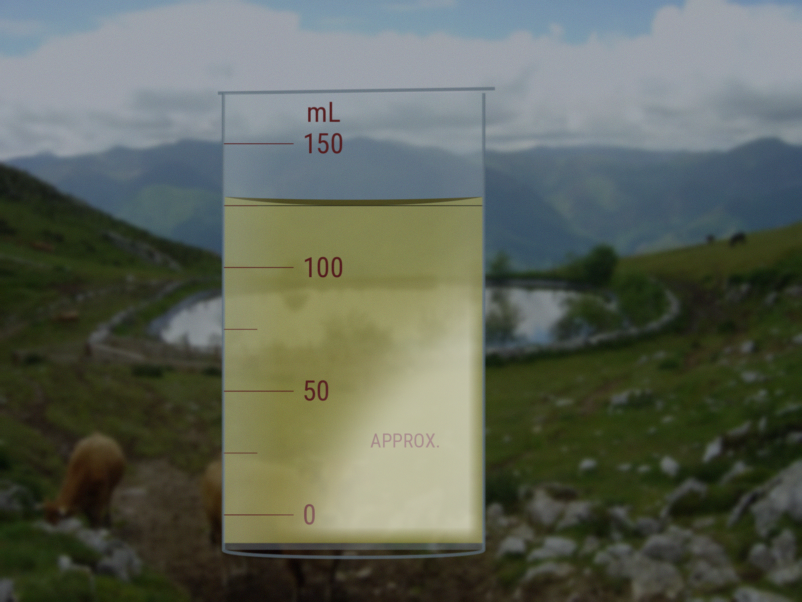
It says 125,mL
